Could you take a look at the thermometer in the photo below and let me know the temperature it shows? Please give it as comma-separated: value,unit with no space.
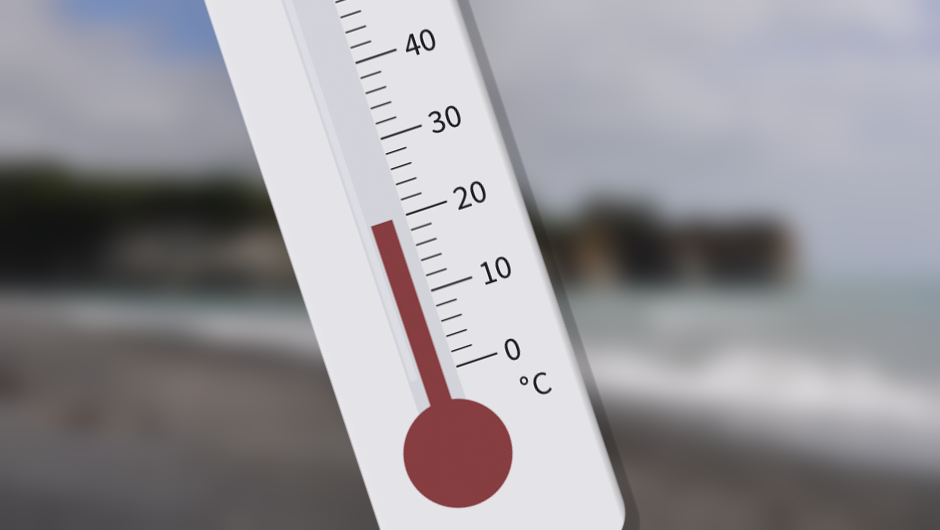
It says 20,°C
